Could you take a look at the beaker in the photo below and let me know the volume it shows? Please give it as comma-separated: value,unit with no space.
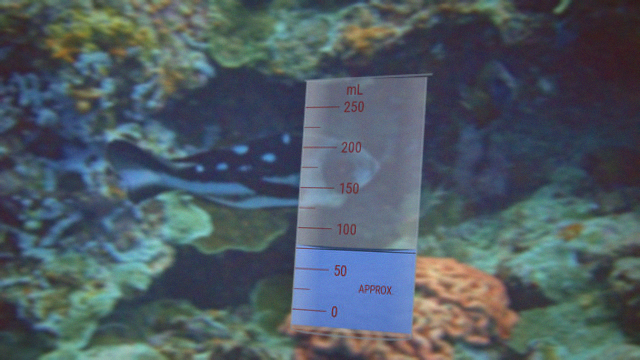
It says 75,mL
